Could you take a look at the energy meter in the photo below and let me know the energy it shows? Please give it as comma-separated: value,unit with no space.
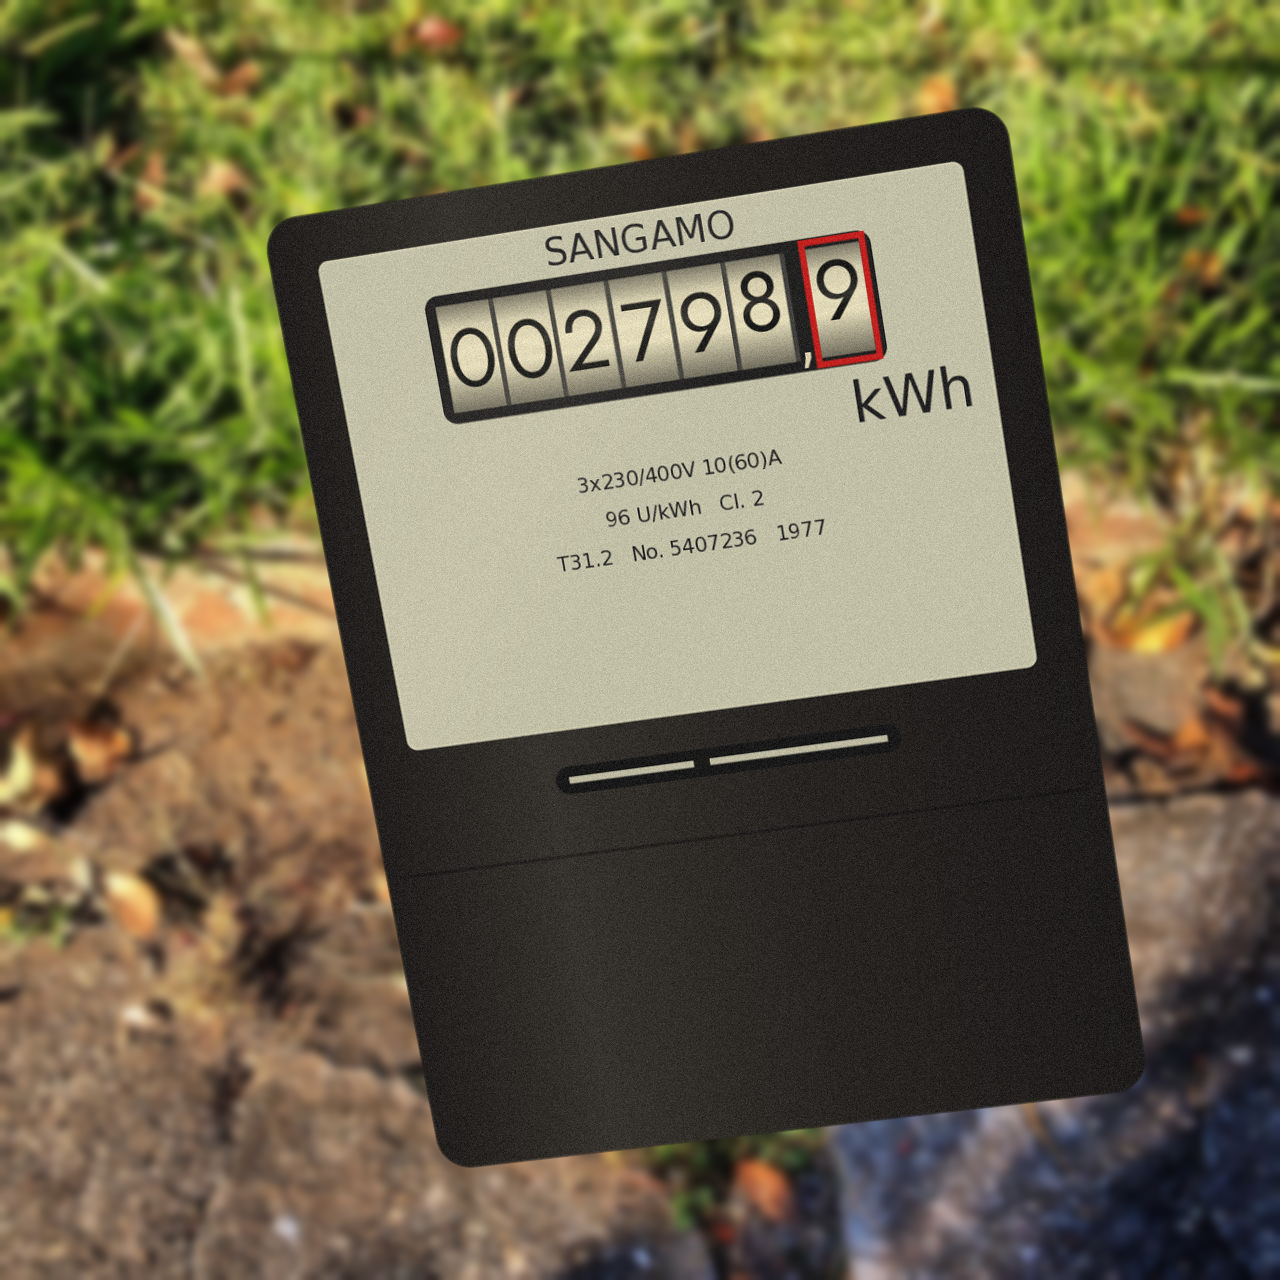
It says 2798.9,kWh
